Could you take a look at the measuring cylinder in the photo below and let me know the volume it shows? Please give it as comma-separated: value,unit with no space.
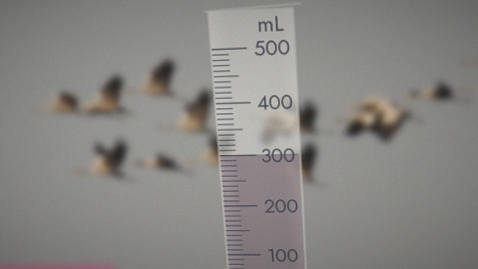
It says 300,mL
